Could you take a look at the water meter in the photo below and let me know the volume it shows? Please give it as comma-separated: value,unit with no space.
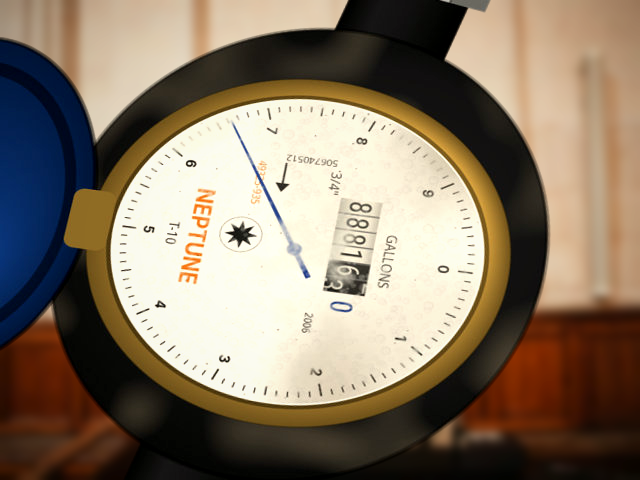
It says 8881626.6,gal
